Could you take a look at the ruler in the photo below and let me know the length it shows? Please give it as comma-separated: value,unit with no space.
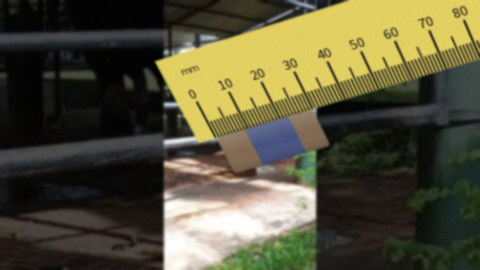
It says 30,mm
